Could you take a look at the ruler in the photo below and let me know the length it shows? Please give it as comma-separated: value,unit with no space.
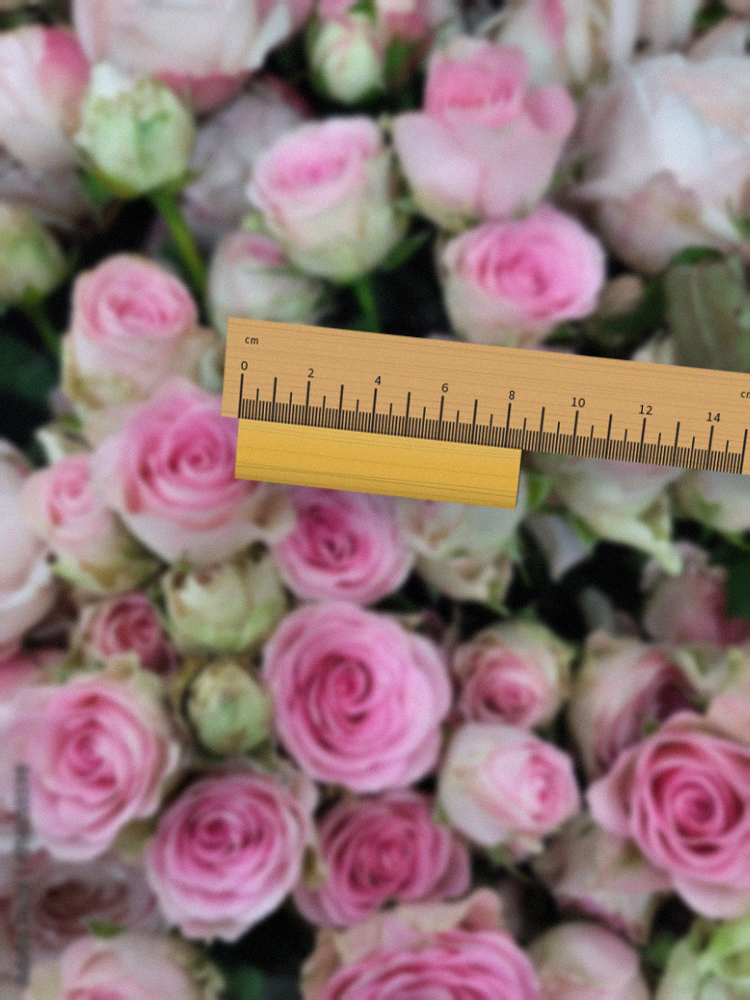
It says 8.5,cm
